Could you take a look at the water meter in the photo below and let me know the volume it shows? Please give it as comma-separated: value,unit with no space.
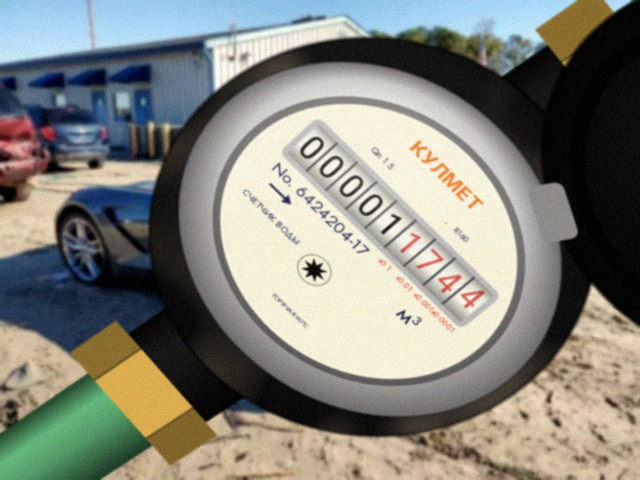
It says 1.1744,m³
